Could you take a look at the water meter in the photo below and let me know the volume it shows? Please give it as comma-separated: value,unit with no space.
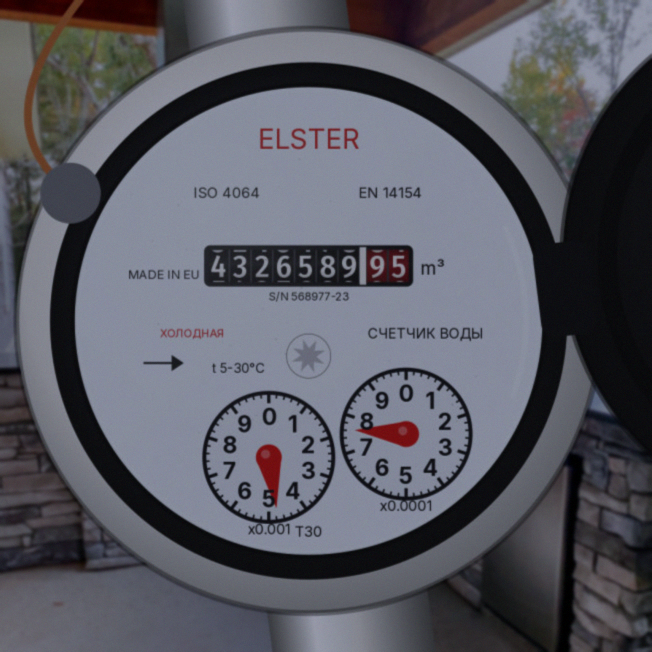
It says 4326589.9547,m³
